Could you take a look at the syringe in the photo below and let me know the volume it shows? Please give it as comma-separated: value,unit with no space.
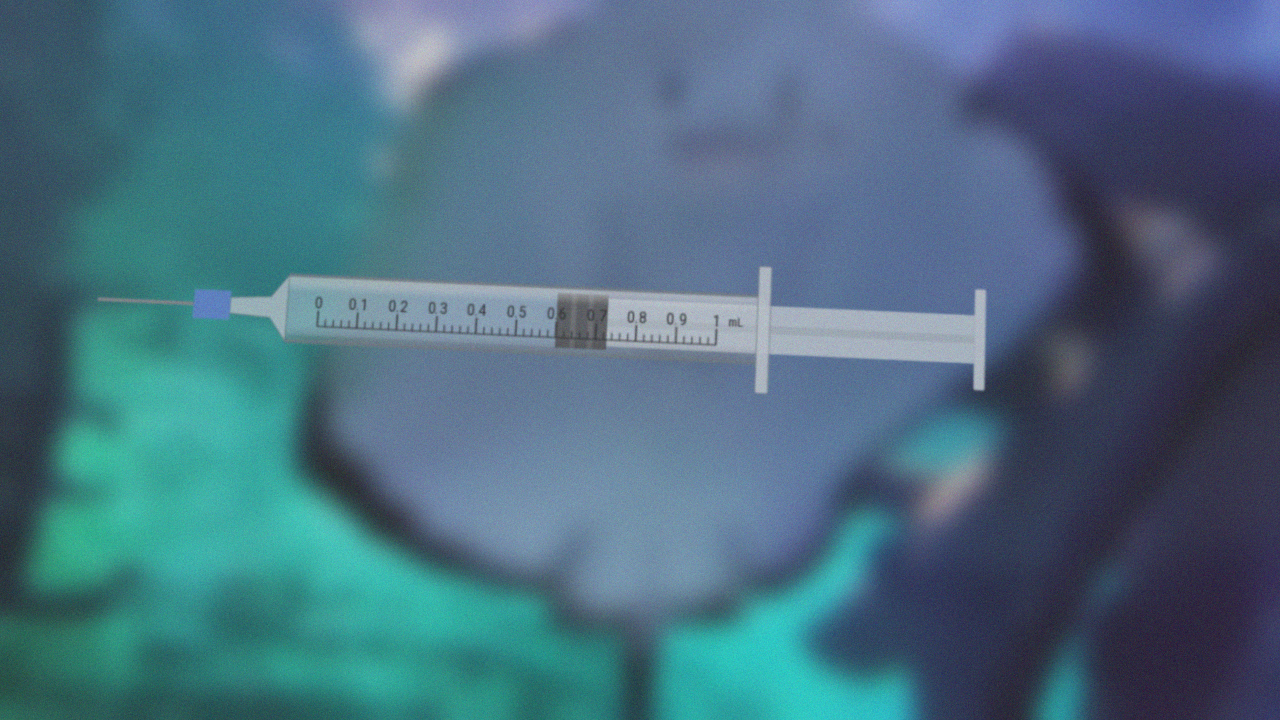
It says 0.6,mL
